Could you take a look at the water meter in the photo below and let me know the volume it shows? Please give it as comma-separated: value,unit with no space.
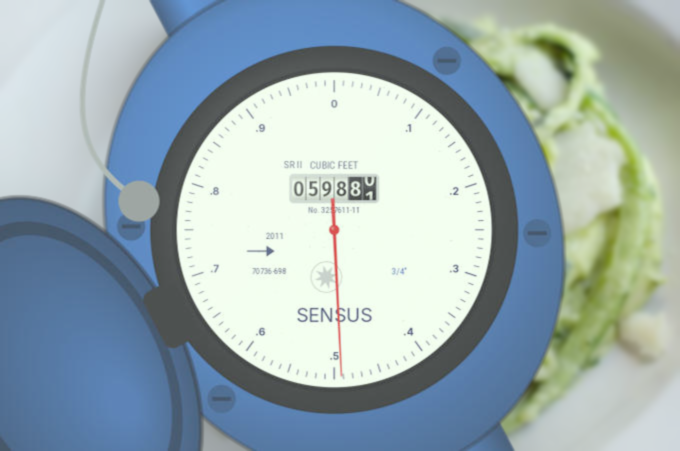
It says 59880.49,ft³
